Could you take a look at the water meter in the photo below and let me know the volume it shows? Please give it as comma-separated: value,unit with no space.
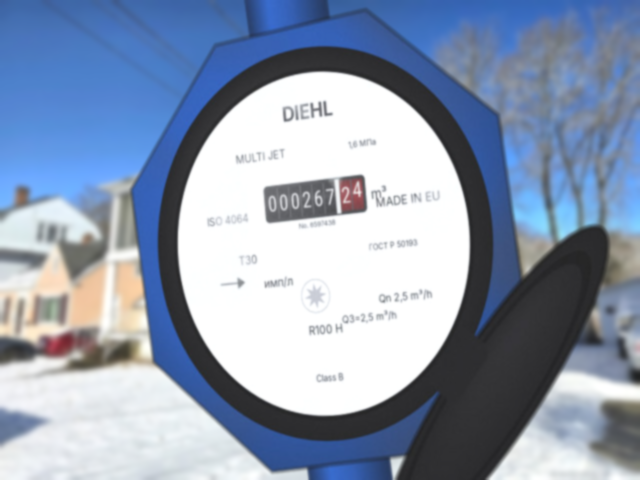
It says 267.24,m³
